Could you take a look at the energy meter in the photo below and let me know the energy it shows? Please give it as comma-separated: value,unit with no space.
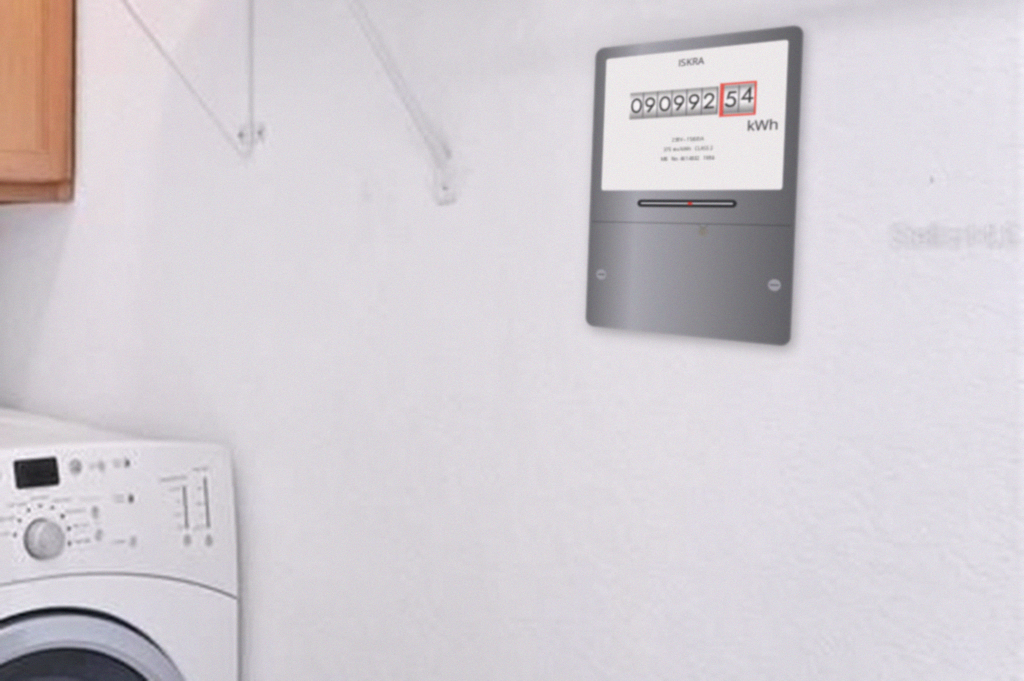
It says 90992.54,kWh
